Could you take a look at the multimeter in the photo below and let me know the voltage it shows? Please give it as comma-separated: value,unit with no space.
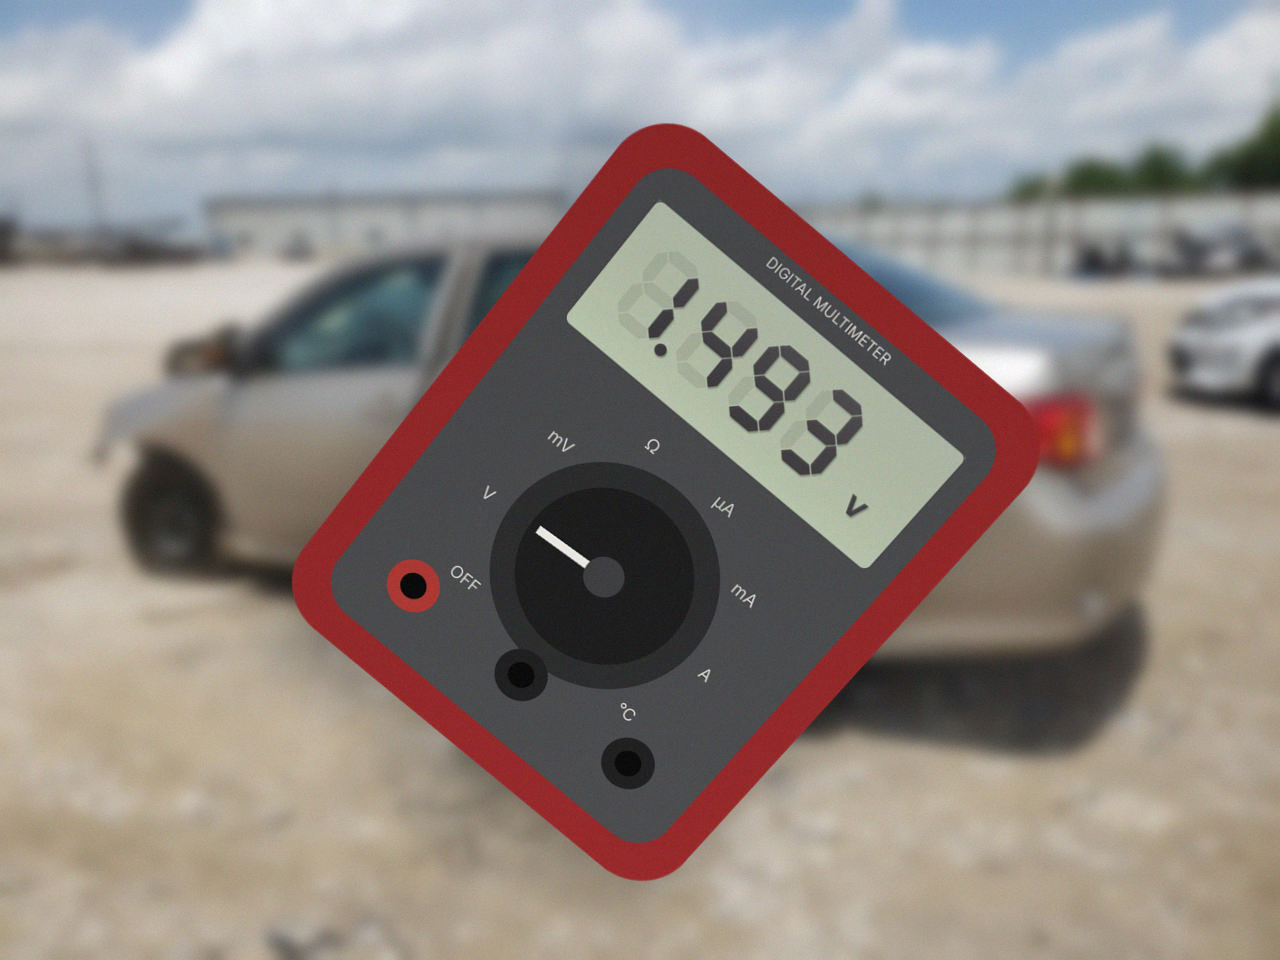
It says 1.493,V
